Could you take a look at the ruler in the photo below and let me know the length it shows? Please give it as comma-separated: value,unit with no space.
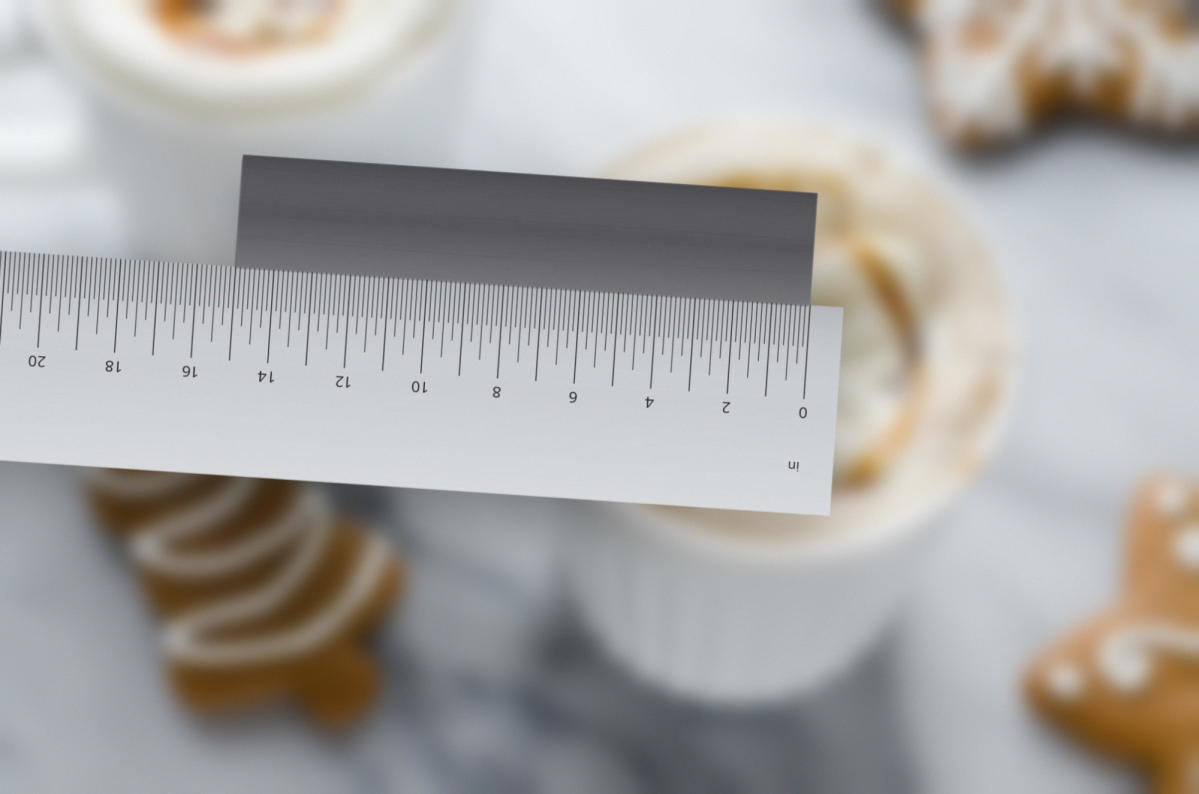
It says 15,in
